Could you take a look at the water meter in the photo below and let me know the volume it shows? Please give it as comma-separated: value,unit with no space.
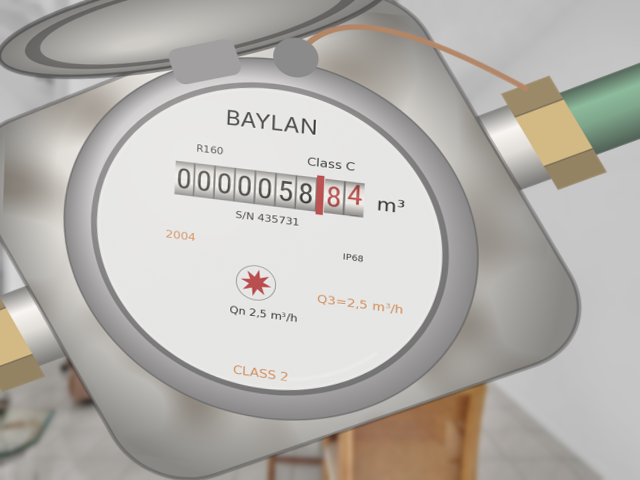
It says 58.84,m³
